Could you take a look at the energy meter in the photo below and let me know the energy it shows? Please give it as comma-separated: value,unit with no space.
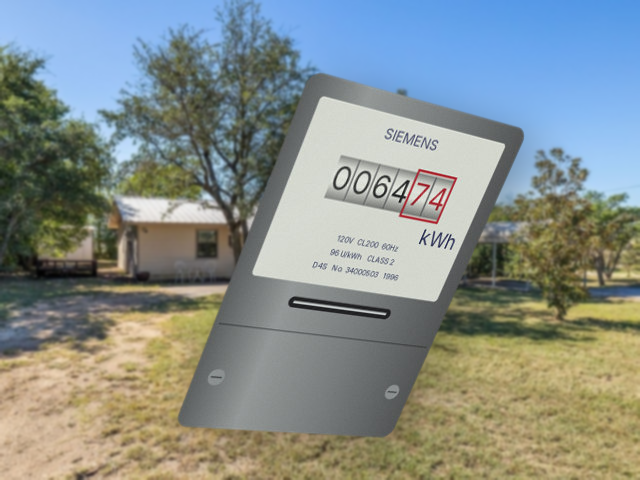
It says 64.74,kWh
